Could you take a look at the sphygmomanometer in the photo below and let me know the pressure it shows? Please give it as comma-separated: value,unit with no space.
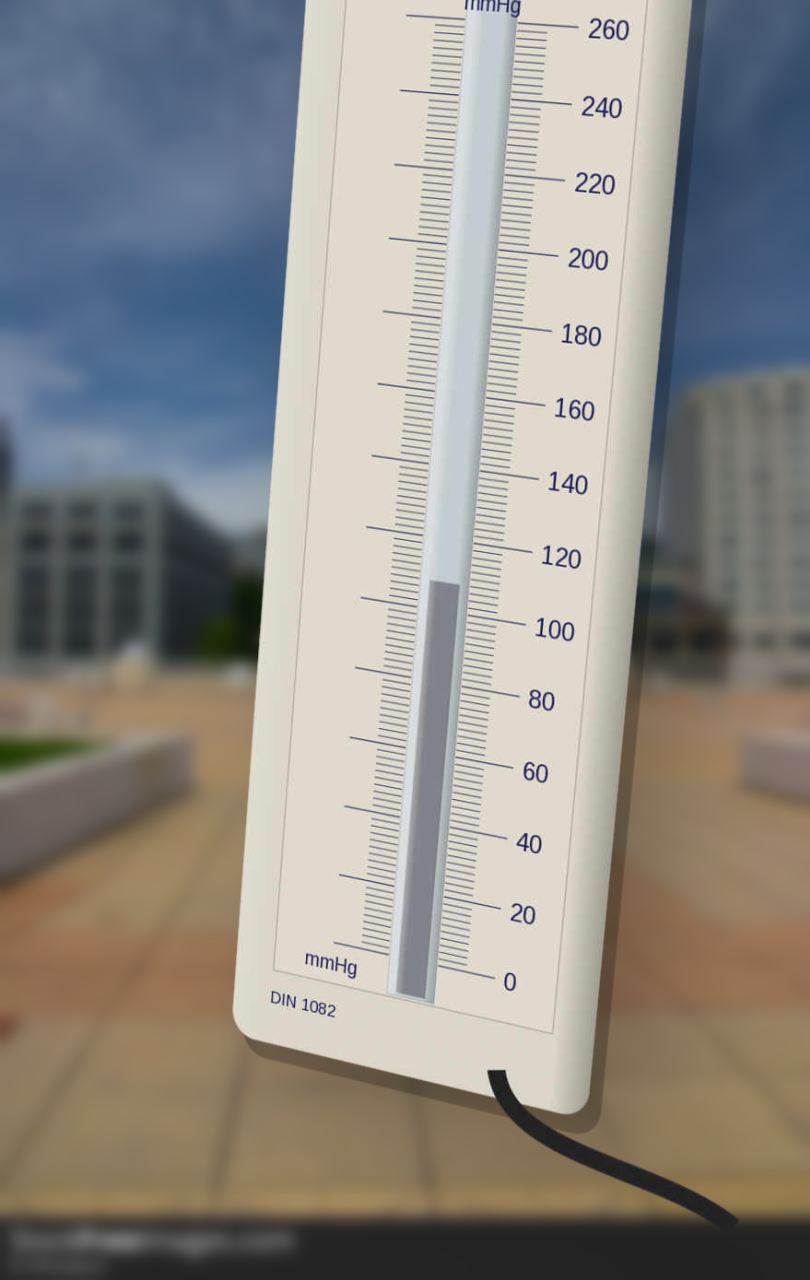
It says 108,mmHg
